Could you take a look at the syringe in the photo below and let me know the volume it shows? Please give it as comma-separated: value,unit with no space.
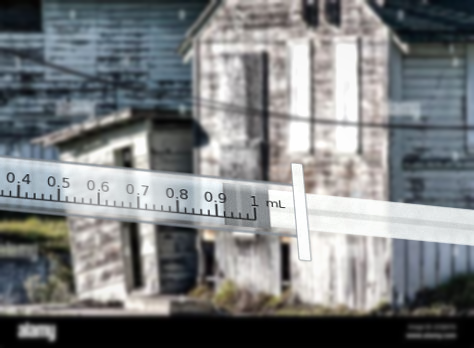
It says 0.92,mL
